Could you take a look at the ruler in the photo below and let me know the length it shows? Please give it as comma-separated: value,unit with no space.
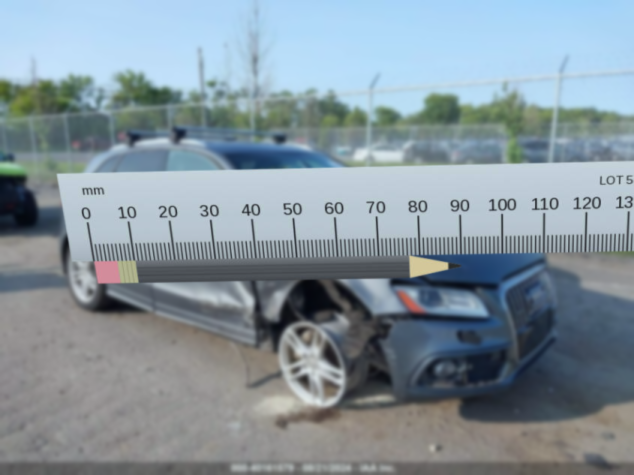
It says 90,mm
